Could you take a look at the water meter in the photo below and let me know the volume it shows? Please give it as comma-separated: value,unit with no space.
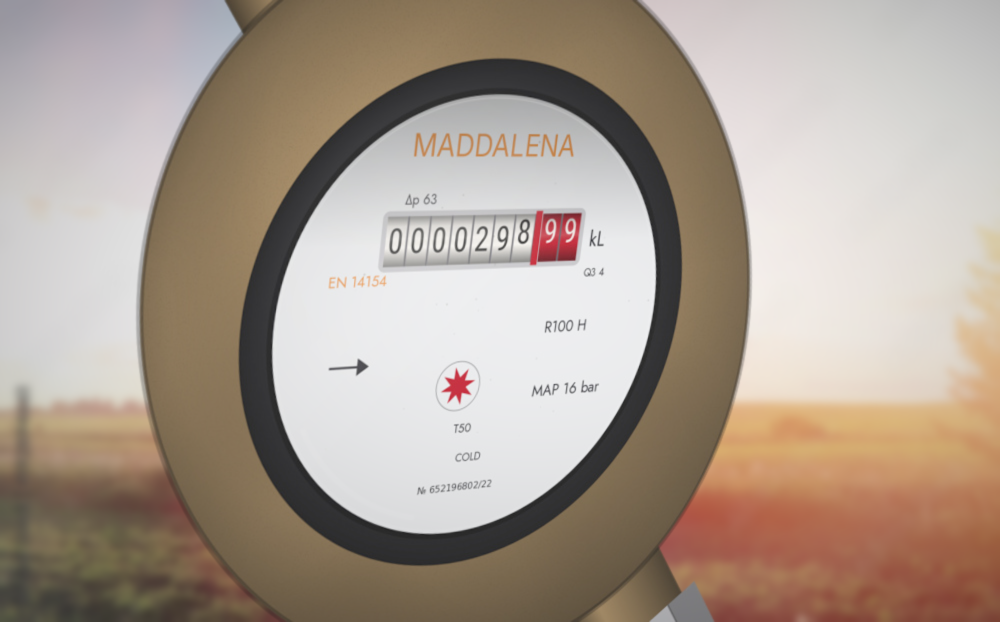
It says 298.99,kL
